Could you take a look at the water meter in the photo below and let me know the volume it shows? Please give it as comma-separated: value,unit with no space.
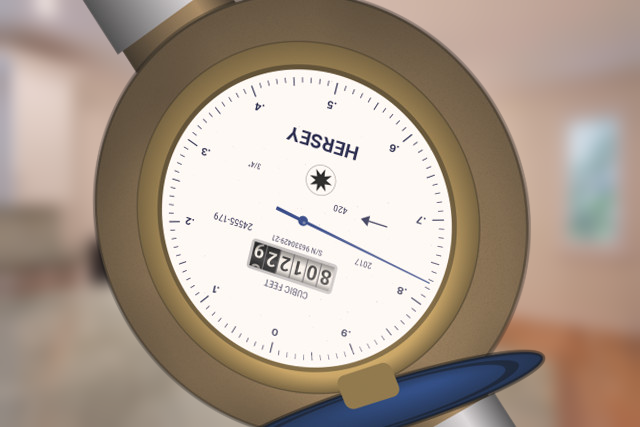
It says 801228.77,ft³
